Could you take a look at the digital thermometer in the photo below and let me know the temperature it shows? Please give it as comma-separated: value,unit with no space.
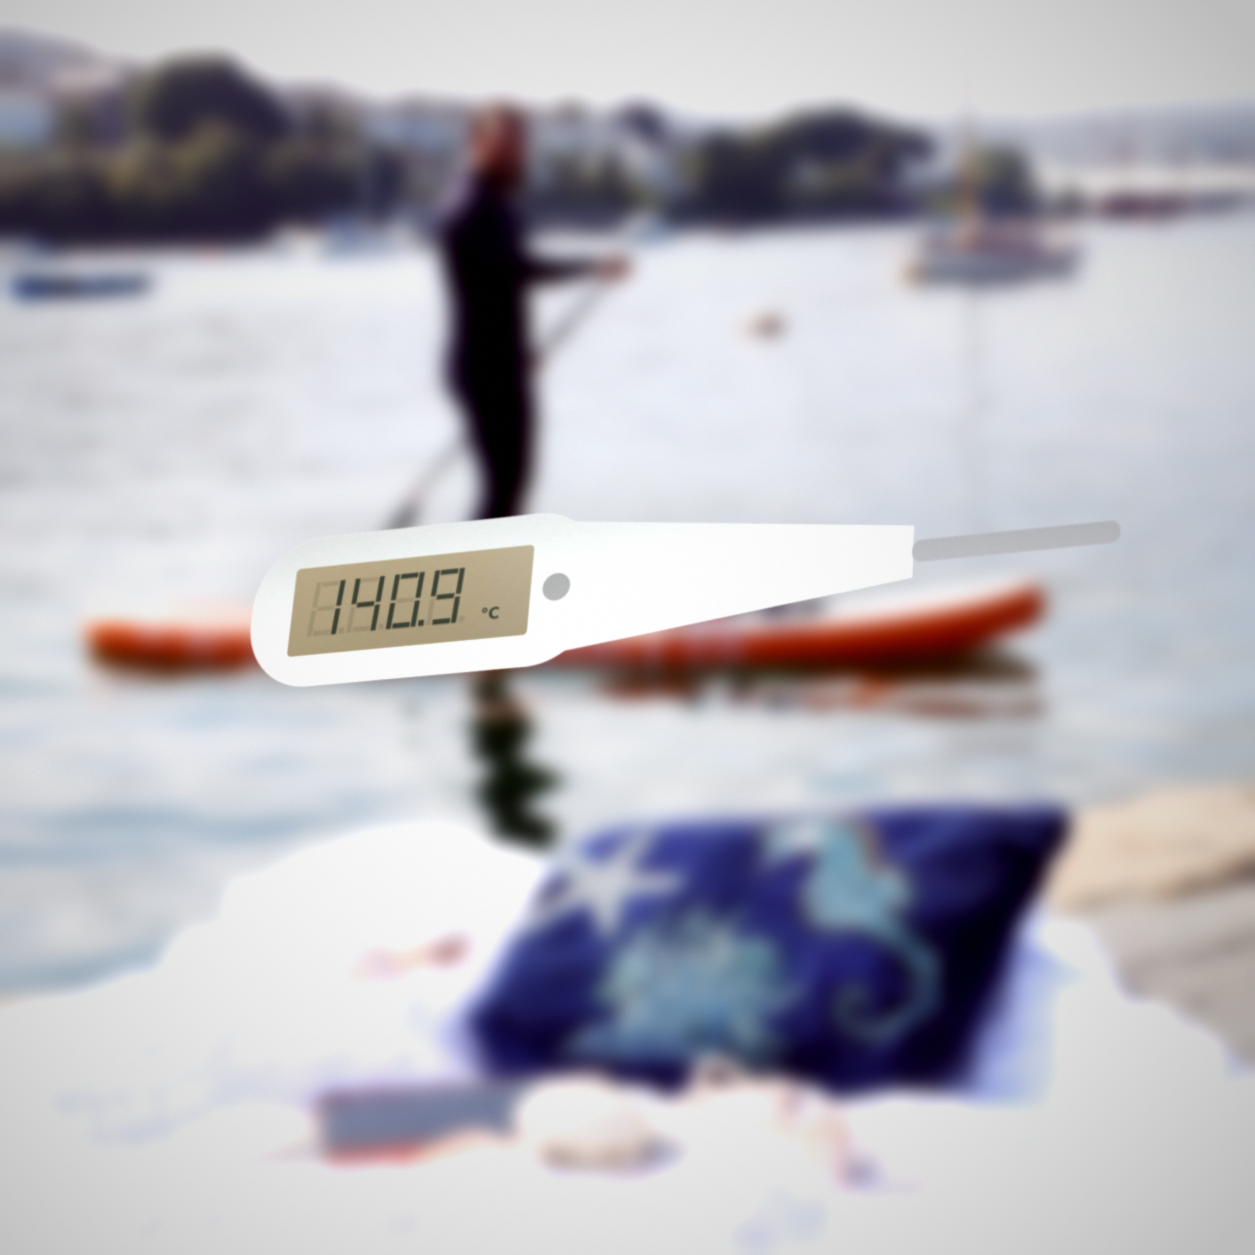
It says 140.9,°C
